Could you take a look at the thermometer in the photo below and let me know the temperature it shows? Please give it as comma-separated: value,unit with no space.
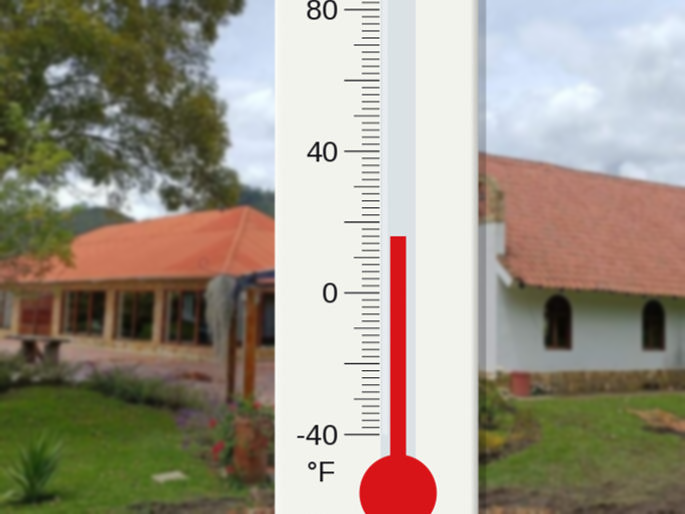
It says 16,°F
